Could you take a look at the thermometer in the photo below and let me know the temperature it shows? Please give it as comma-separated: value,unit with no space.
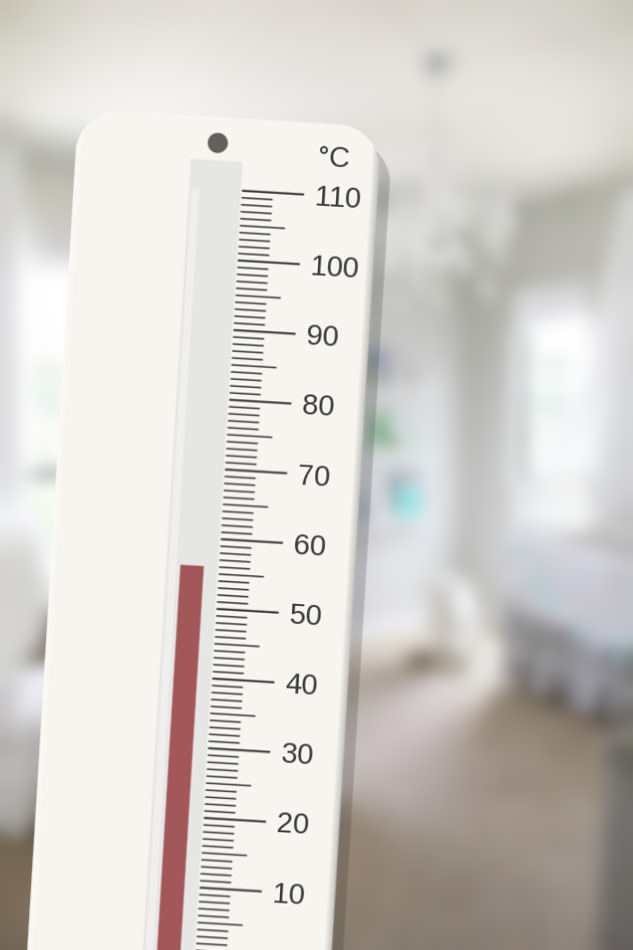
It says 56,°C
